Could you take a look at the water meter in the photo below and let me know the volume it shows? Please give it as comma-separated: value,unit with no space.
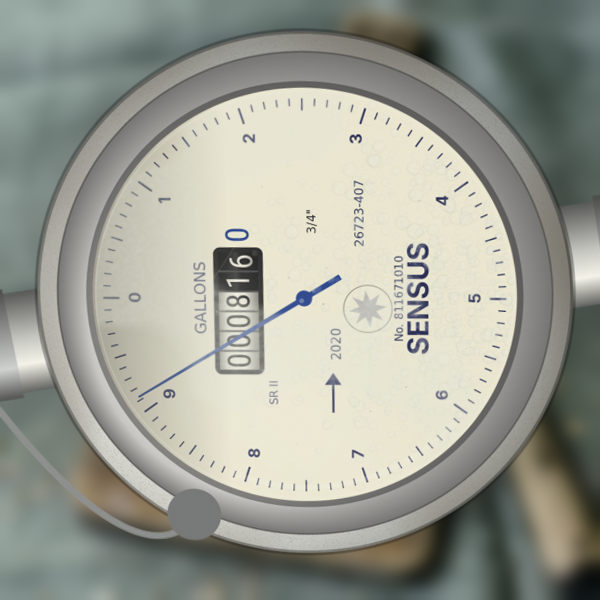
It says 8159.1,gal
